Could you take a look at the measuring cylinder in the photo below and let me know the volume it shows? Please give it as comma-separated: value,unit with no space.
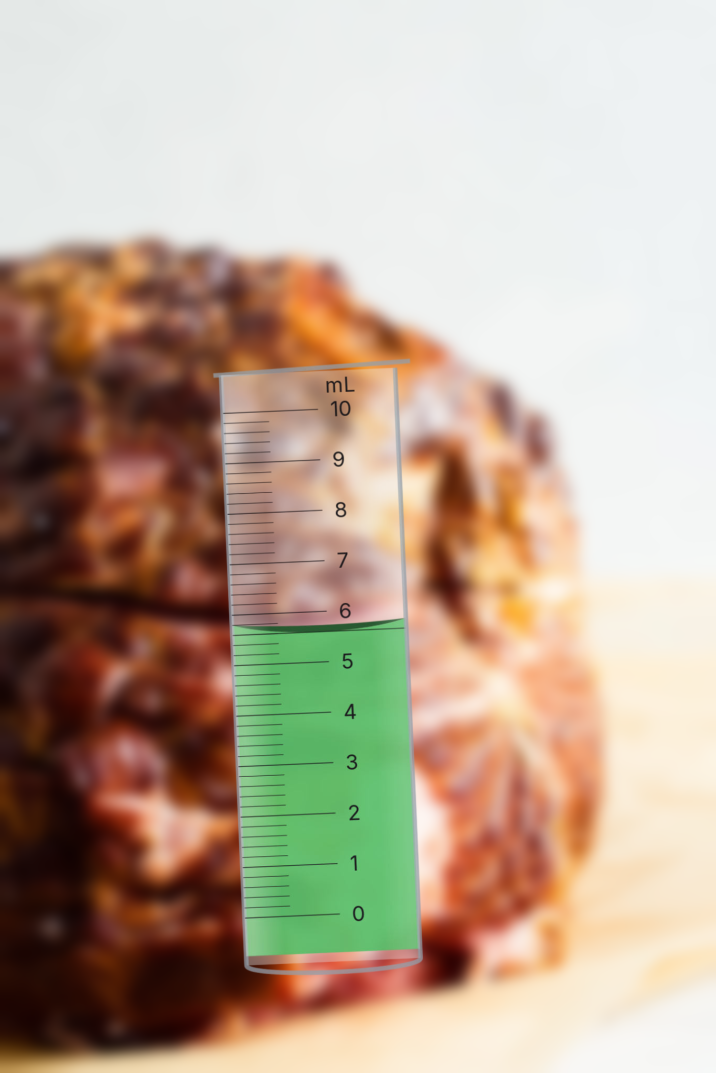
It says 5.6,mL
